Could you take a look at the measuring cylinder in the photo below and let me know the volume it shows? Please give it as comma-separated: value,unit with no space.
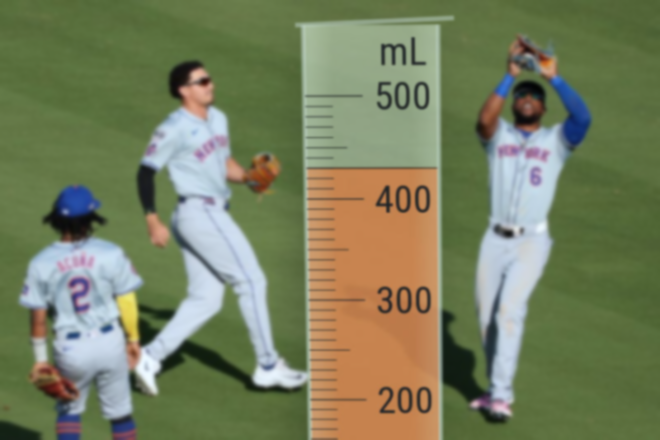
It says 430,mL
